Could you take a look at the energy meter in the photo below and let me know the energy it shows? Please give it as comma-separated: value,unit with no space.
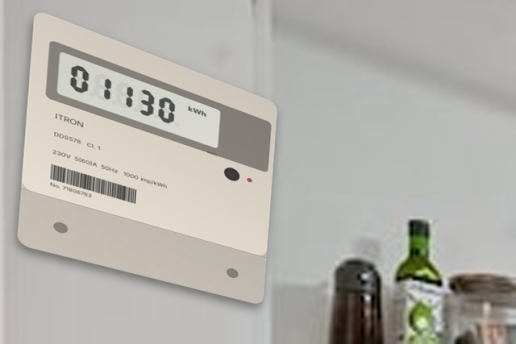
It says 1130,kWh
